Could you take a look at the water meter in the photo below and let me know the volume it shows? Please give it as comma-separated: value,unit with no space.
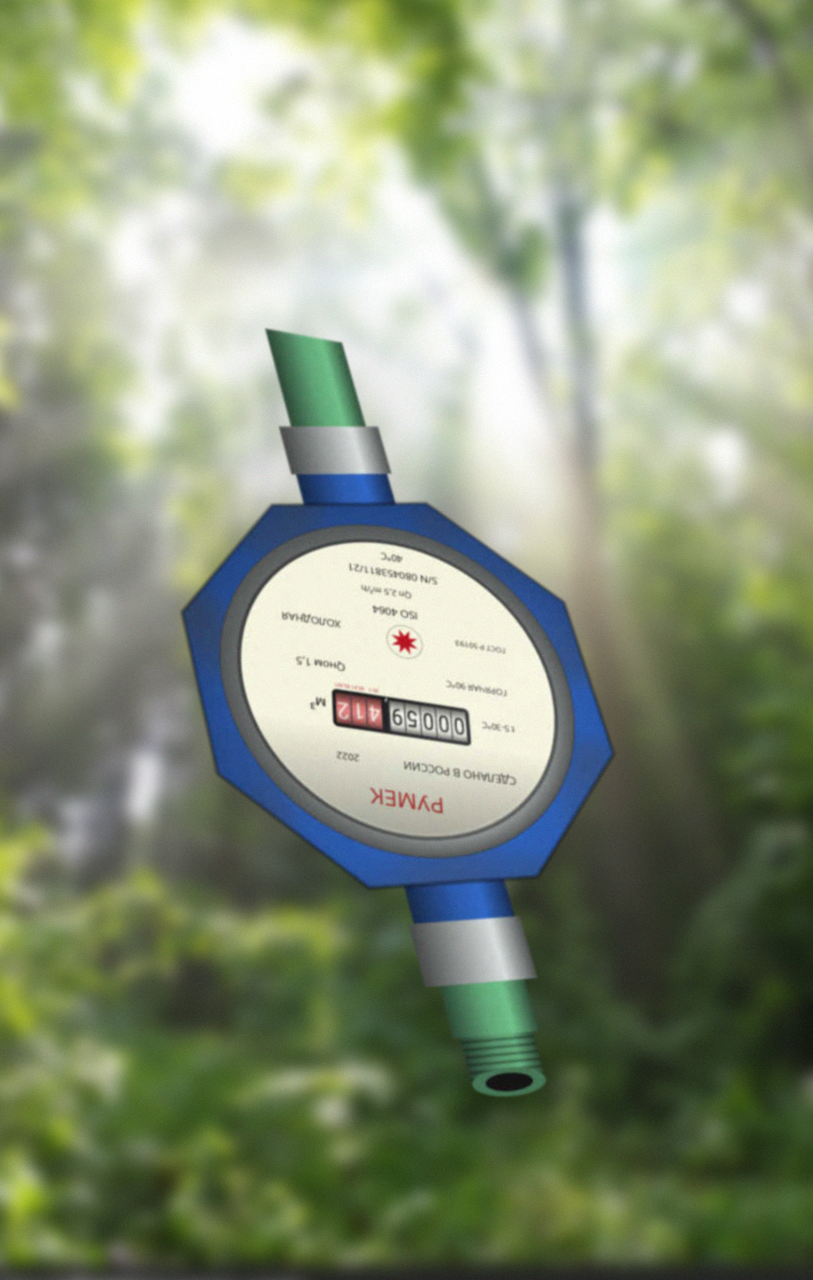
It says 59.412,m³
